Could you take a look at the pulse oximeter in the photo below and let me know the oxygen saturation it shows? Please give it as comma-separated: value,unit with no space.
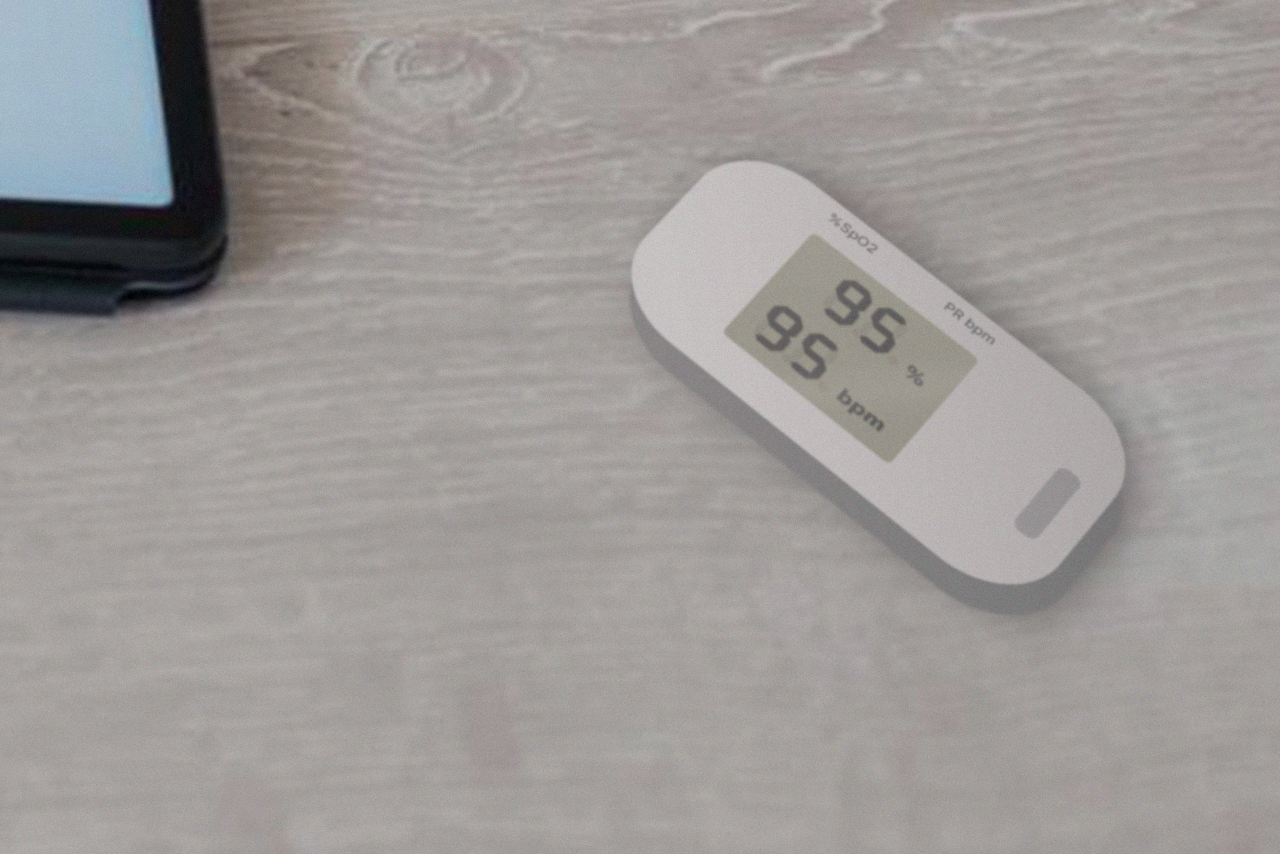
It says 95,%
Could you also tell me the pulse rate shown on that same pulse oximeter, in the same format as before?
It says 95,bpm
